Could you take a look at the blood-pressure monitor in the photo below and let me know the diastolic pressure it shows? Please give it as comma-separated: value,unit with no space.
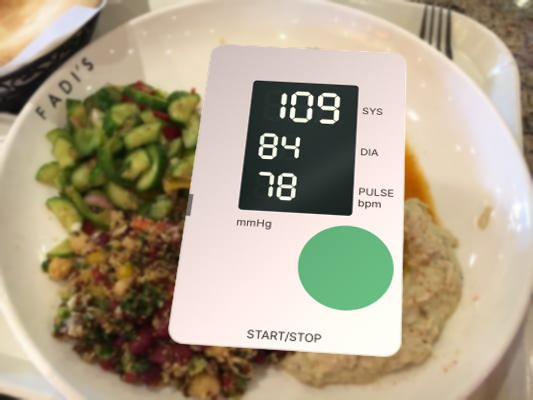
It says 84,mmHg
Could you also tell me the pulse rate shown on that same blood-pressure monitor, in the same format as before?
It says 78,bpm
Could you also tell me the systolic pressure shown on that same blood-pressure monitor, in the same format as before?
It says 109,mmHg
